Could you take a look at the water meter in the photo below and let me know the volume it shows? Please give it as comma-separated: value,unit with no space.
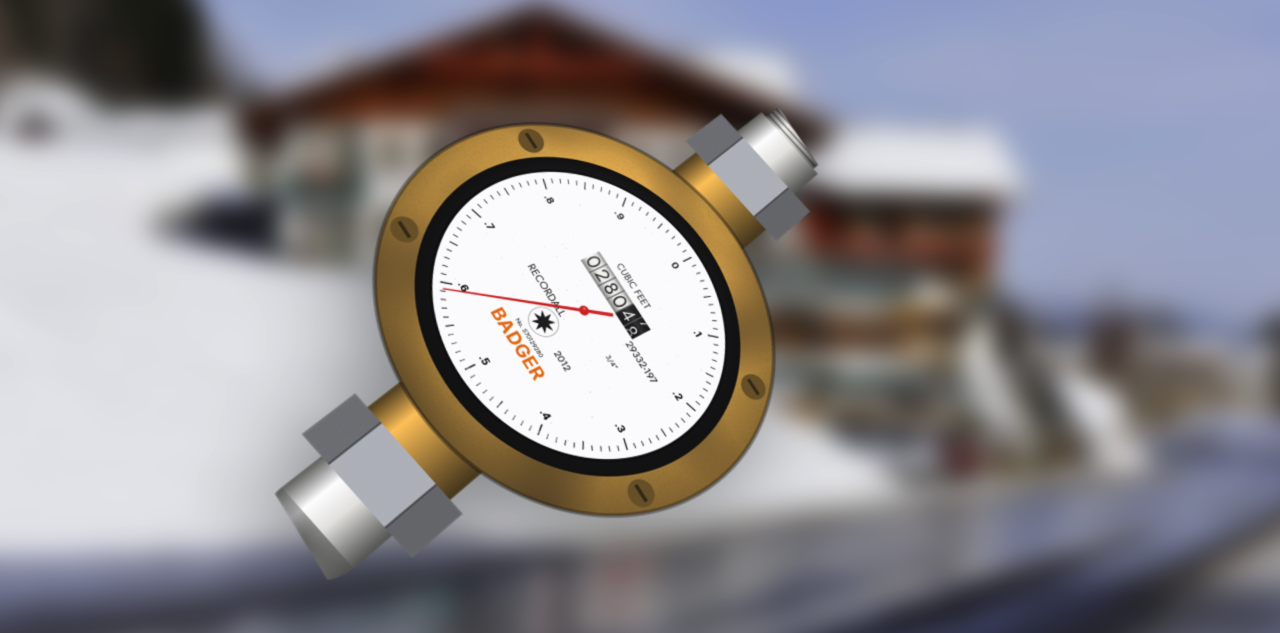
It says 28047.59,ft³
